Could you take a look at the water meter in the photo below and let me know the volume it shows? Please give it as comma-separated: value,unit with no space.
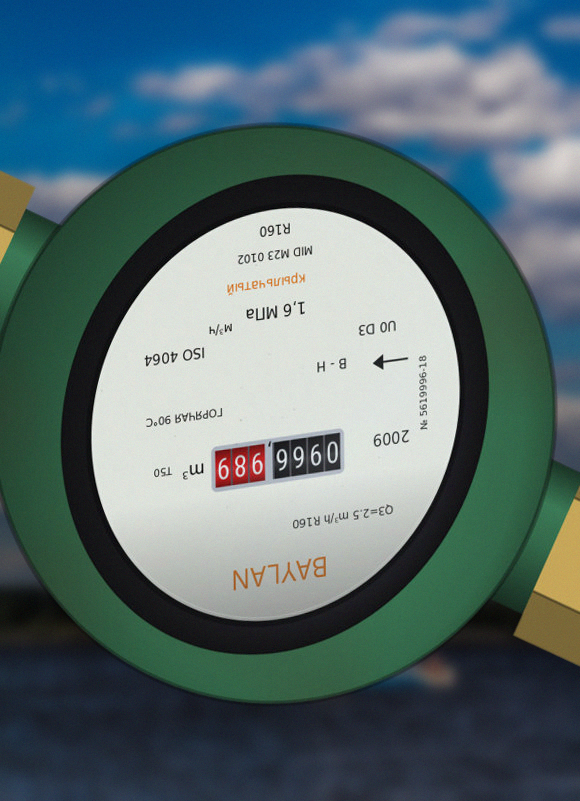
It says 966.989,m³
